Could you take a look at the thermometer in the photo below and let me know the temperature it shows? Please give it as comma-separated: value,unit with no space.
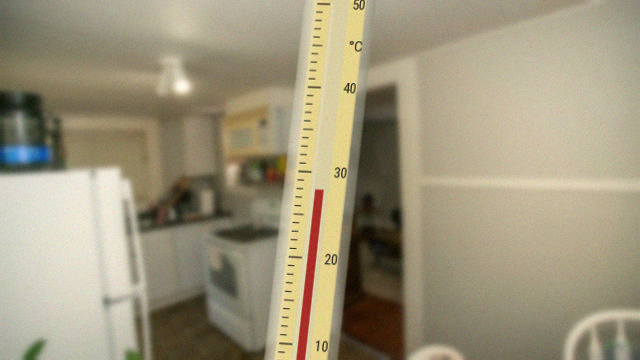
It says 28,°C
